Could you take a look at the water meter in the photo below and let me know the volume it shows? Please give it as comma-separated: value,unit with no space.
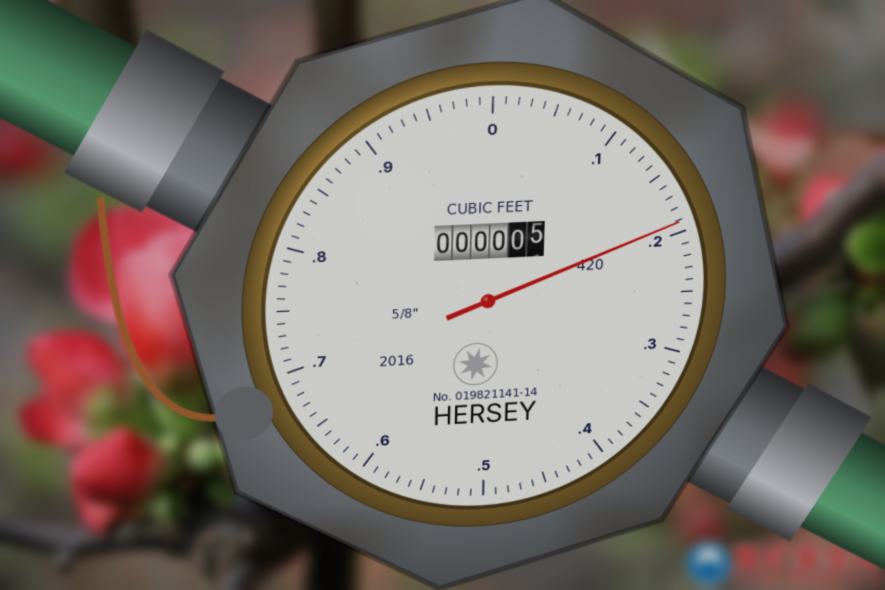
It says 5.19,ft³
